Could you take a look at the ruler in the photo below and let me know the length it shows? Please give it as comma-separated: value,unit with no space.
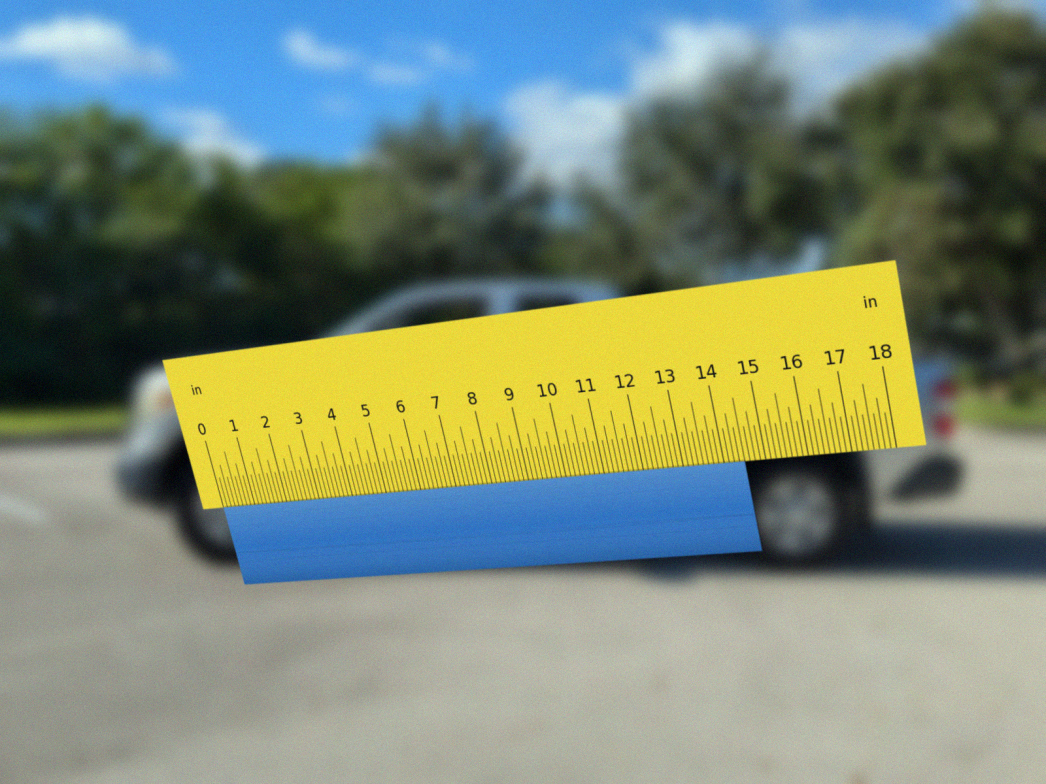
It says 14.5,in
